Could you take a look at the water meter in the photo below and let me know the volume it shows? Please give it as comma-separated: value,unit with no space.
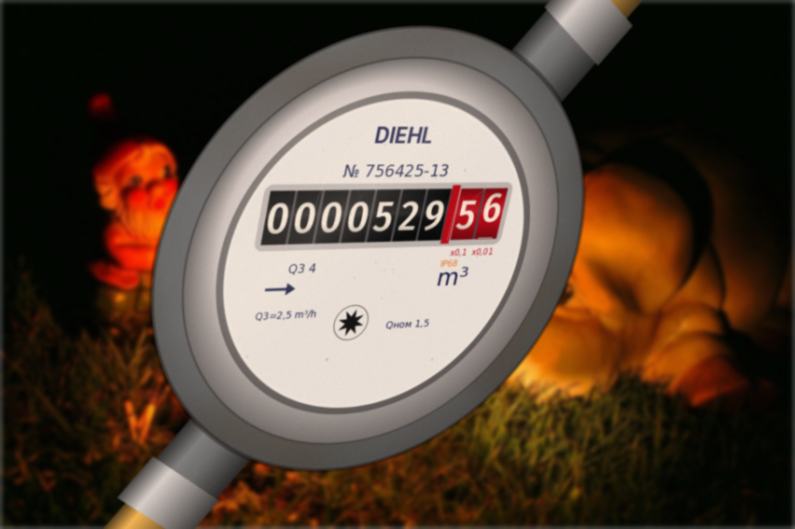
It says 529.56,m³
